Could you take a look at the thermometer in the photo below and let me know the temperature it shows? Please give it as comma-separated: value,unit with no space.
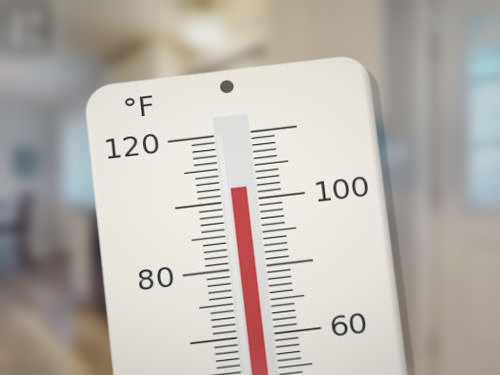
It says 104,°F
